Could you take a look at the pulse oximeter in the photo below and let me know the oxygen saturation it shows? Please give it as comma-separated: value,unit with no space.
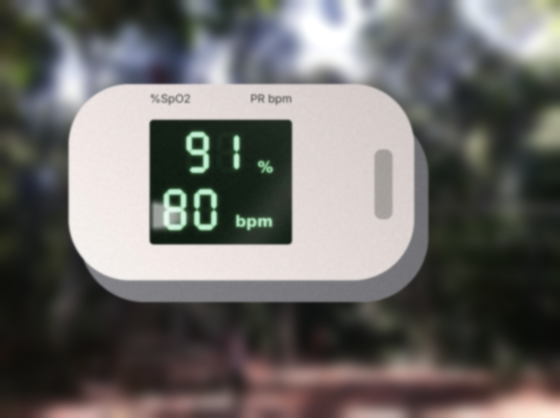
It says 91,%
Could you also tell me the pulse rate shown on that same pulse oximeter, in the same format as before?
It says 80,bpm
